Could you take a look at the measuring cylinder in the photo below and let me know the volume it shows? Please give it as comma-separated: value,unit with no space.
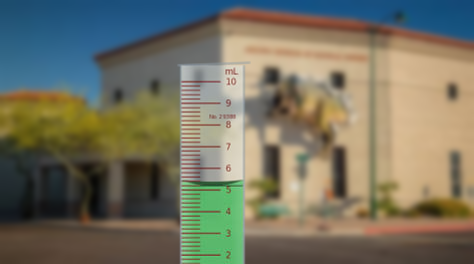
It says 5.2,mL
